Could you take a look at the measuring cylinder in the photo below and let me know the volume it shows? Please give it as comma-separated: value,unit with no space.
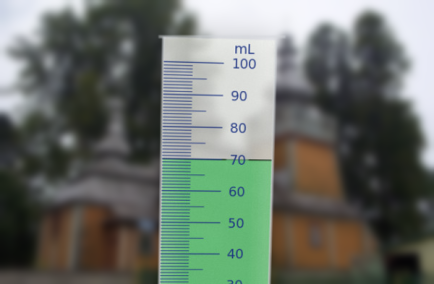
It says 70,mL
